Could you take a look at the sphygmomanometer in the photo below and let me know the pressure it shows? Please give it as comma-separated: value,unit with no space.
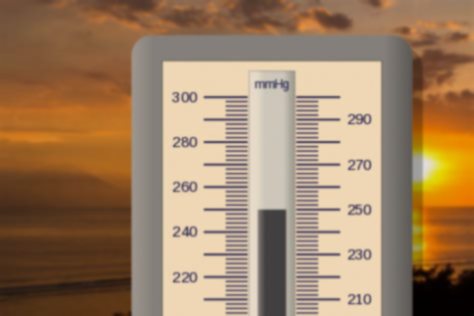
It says 250,mmHg
